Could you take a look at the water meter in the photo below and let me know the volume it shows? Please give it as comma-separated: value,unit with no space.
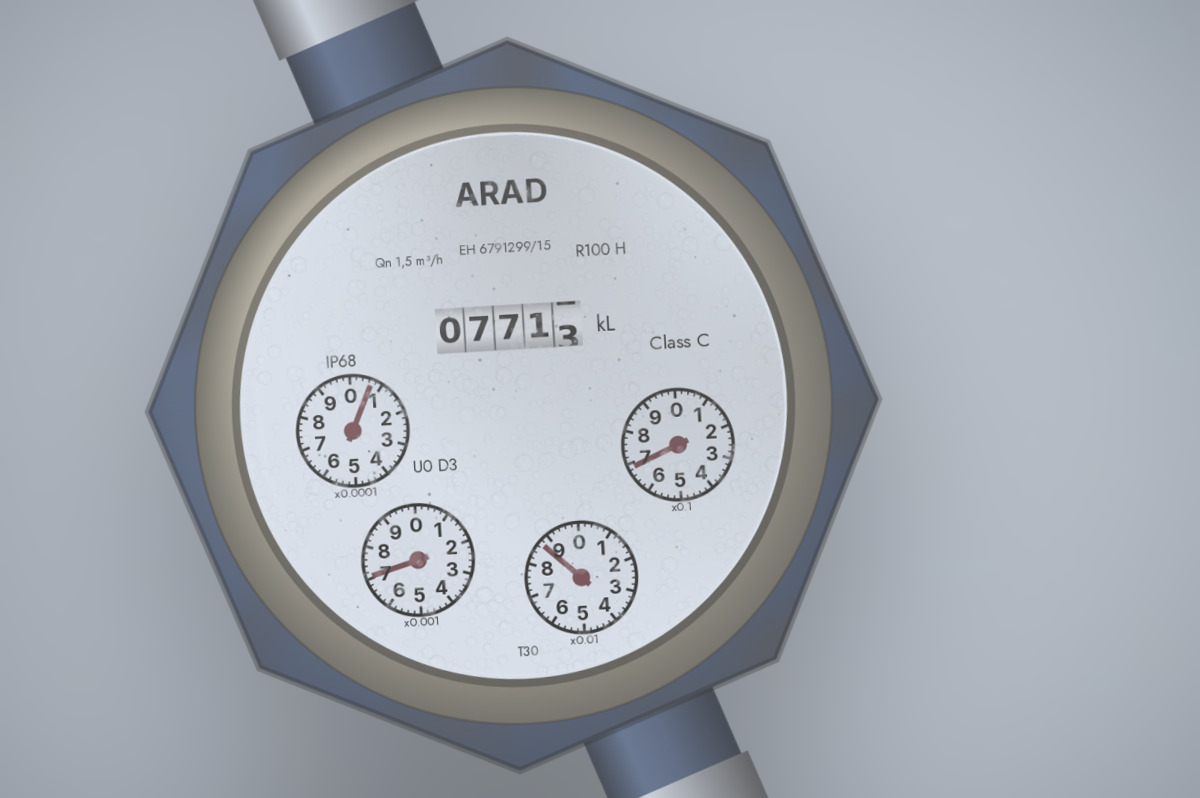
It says 7712.6870,kL
